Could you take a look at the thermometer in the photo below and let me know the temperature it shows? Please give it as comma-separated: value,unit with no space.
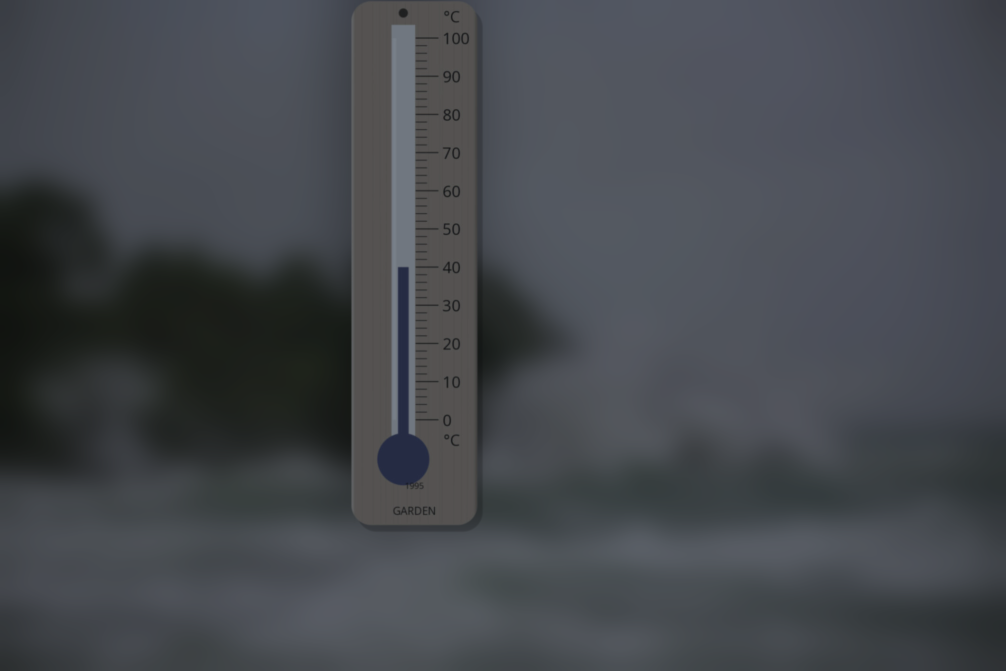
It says 40,°C
